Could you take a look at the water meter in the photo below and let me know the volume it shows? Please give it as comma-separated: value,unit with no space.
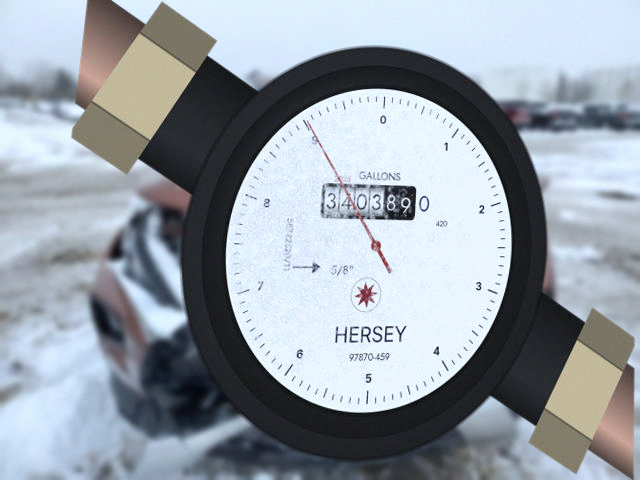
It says 3403889.0,gal
